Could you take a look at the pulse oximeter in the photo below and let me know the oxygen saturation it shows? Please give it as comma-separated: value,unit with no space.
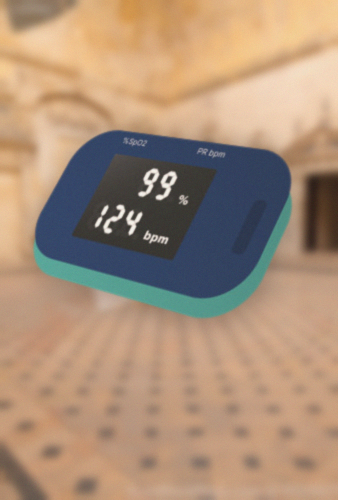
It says 99,%
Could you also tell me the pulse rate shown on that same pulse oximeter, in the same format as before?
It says 124,bpm
